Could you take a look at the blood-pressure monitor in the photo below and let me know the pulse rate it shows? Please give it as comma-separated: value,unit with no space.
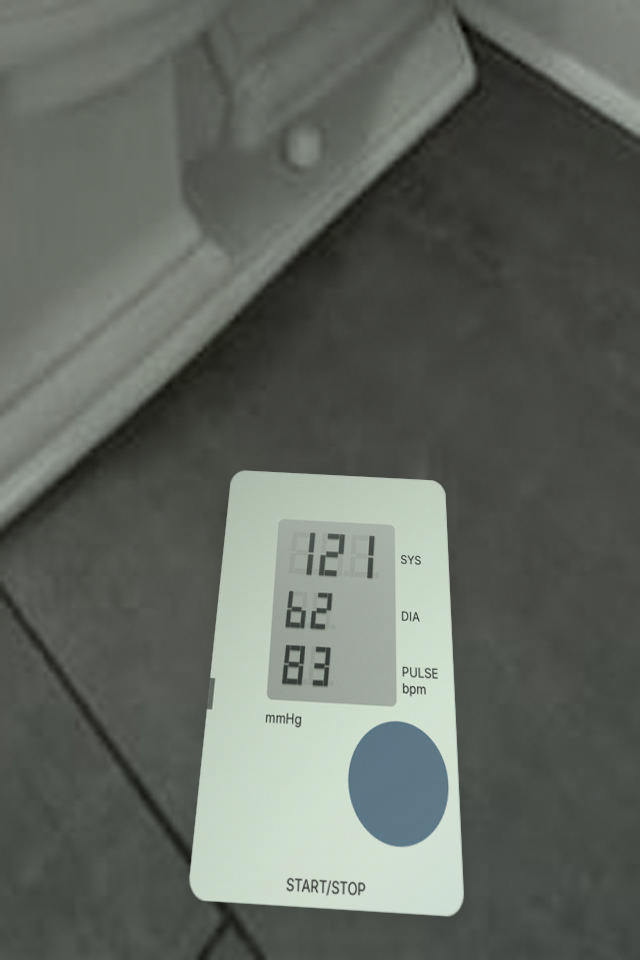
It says 83,bpm
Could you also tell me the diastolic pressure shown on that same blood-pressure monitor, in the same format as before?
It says 62,mmHg
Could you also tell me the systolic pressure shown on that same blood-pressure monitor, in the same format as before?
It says 121,mmHg
